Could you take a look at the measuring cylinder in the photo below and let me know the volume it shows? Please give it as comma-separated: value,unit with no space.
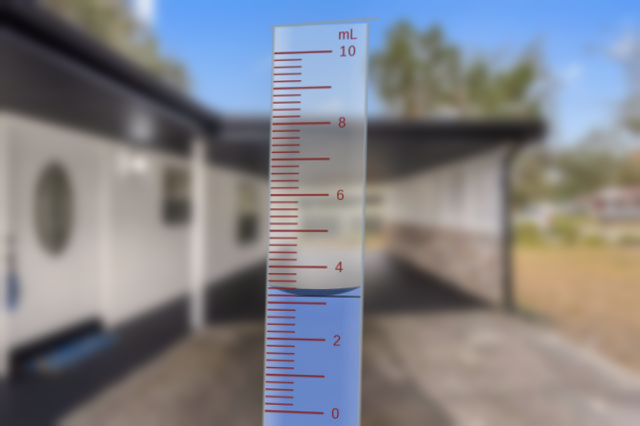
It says 3.2,mL
